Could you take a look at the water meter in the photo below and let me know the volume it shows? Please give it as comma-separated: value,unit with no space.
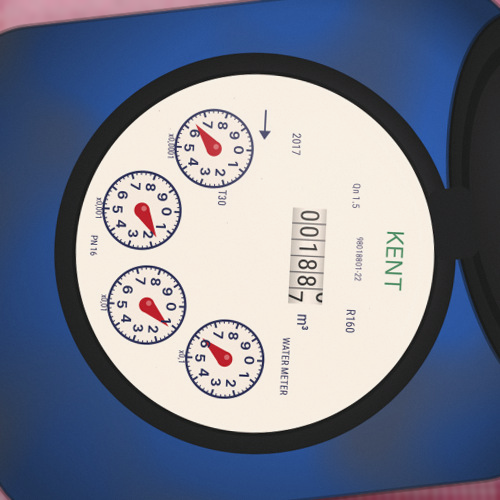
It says 1886.6116,m³
